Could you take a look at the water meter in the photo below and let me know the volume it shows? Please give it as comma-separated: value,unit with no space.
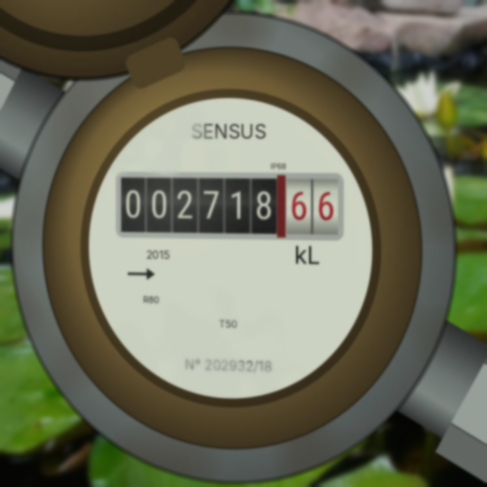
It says 2718.66,kL
